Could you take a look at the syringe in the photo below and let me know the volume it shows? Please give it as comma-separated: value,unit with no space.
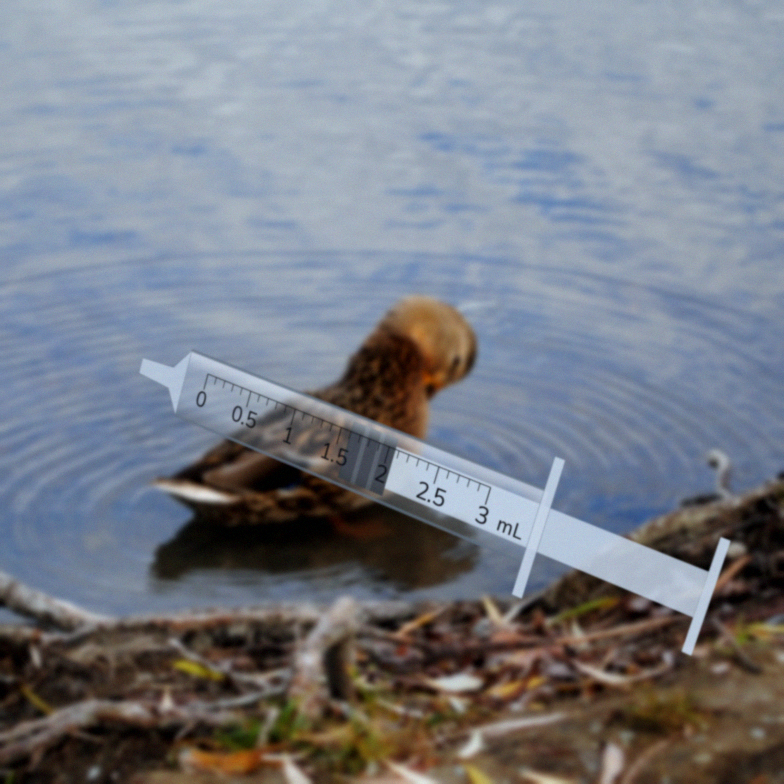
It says 1.6,mL
